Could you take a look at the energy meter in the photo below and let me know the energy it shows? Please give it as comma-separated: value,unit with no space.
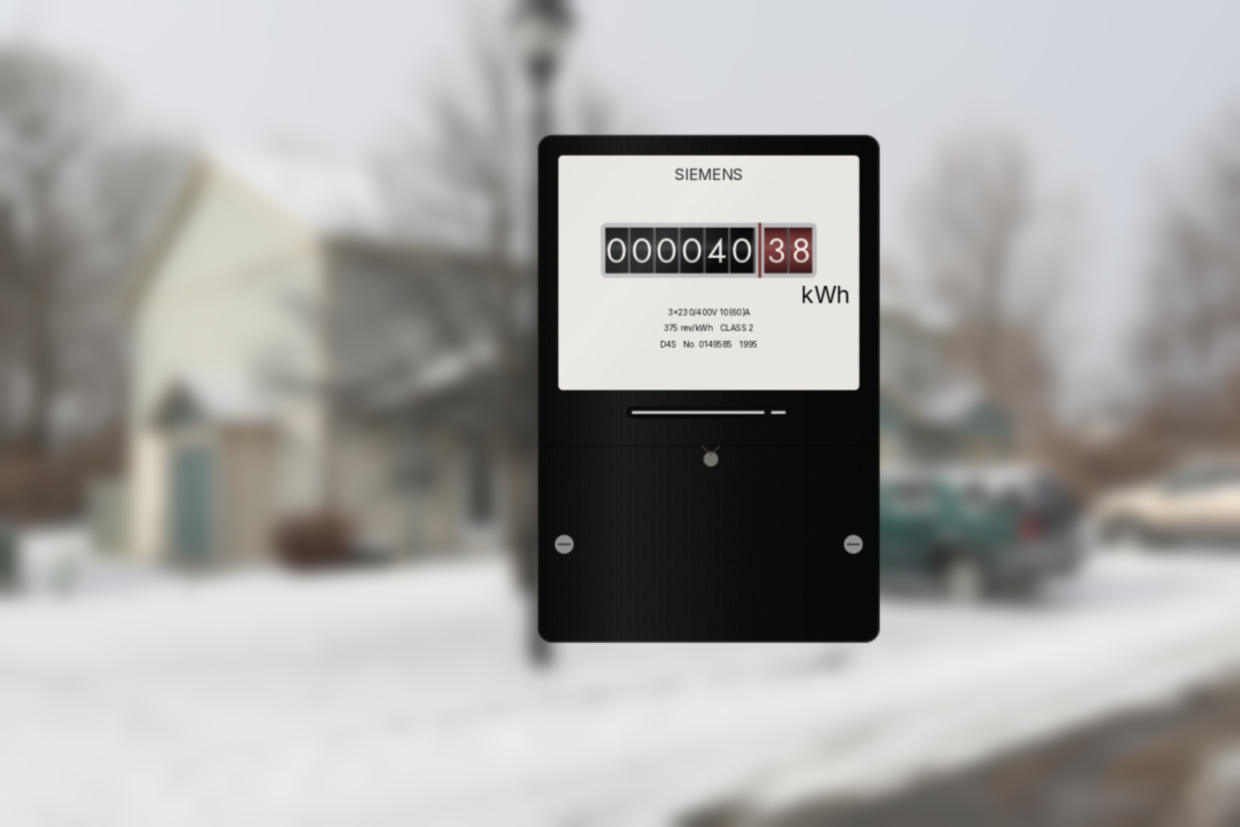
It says 40.38,kWh
